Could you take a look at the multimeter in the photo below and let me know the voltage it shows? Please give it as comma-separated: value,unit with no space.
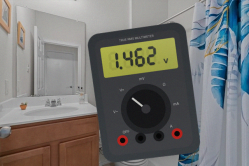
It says 1.462,V
